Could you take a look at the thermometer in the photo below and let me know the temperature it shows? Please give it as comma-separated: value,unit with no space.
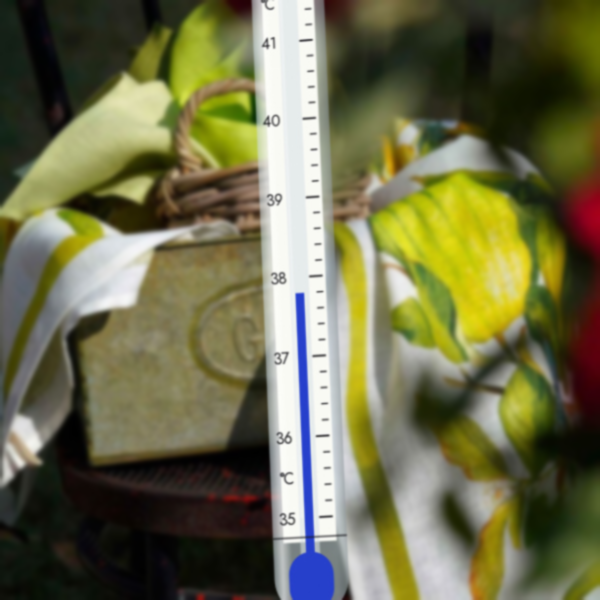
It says 37.8,°C
